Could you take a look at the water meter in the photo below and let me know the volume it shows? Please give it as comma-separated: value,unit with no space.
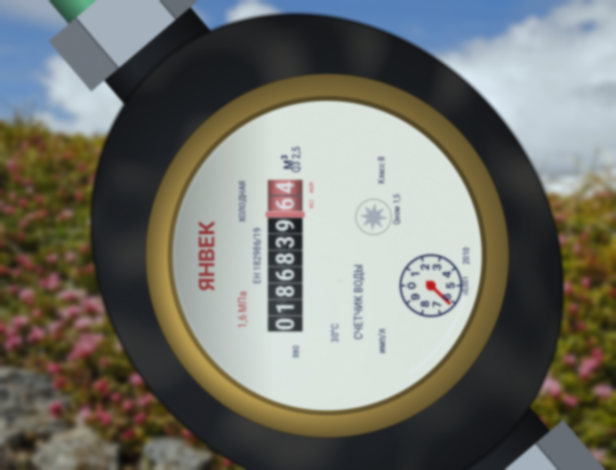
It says 186839.646,m³
